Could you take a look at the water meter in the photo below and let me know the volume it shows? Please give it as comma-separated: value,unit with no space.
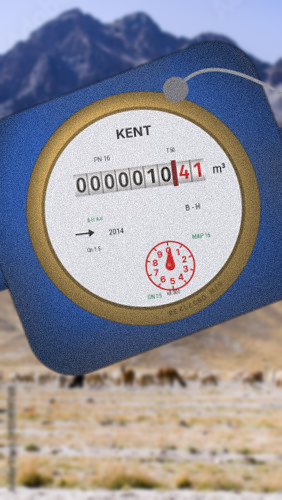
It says 10.410,m³
